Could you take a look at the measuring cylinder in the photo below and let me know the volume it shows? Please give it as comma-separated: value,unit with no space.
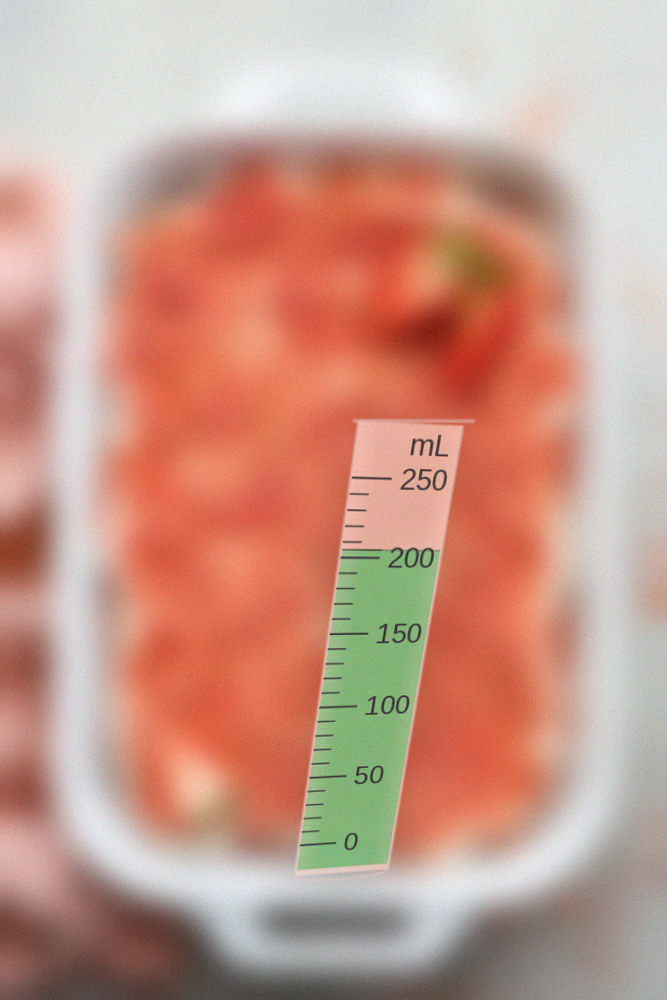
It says 205,mL
